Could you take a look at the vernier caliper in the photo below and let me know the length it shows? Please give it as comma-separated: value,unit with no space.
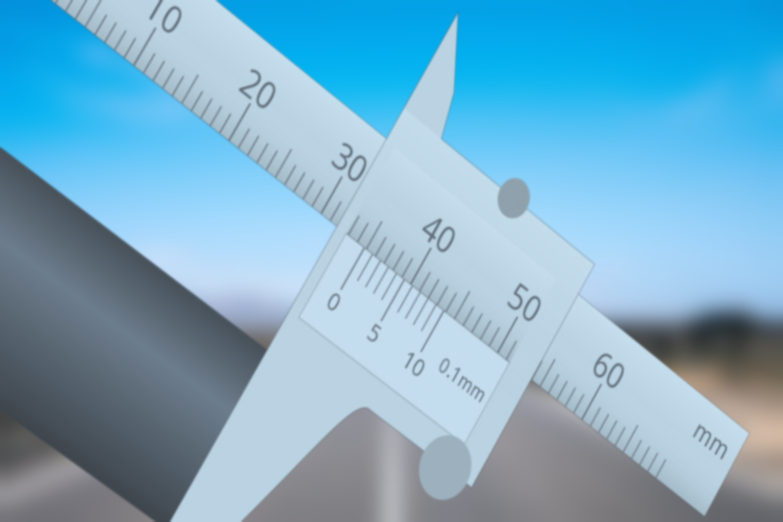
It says 34.8,mm
